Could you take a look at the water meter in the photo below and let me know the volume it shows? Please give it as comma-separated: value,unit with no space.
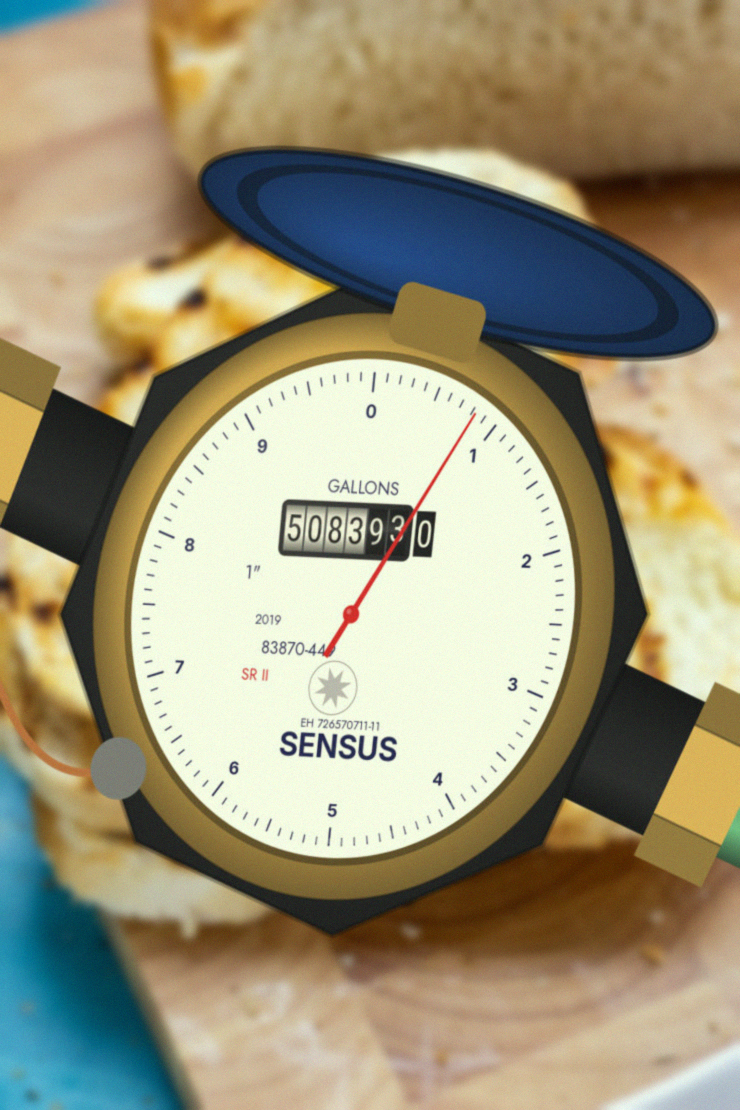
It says 5083930.8,gal
